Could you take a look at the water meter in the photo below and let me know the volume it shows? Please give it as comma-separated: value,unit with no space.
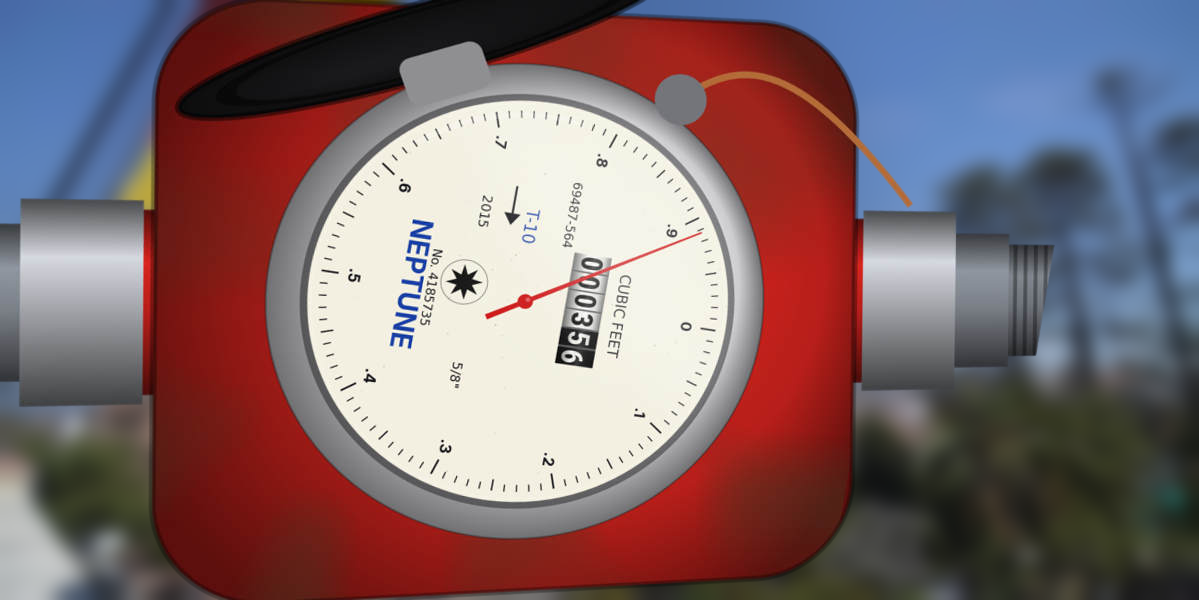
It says 355.91,ft³
